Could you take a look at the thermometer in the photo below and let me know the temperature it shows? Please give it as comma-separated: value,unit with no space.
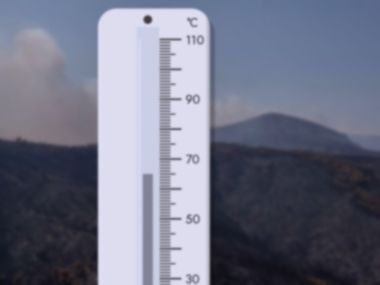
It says 65,°C
